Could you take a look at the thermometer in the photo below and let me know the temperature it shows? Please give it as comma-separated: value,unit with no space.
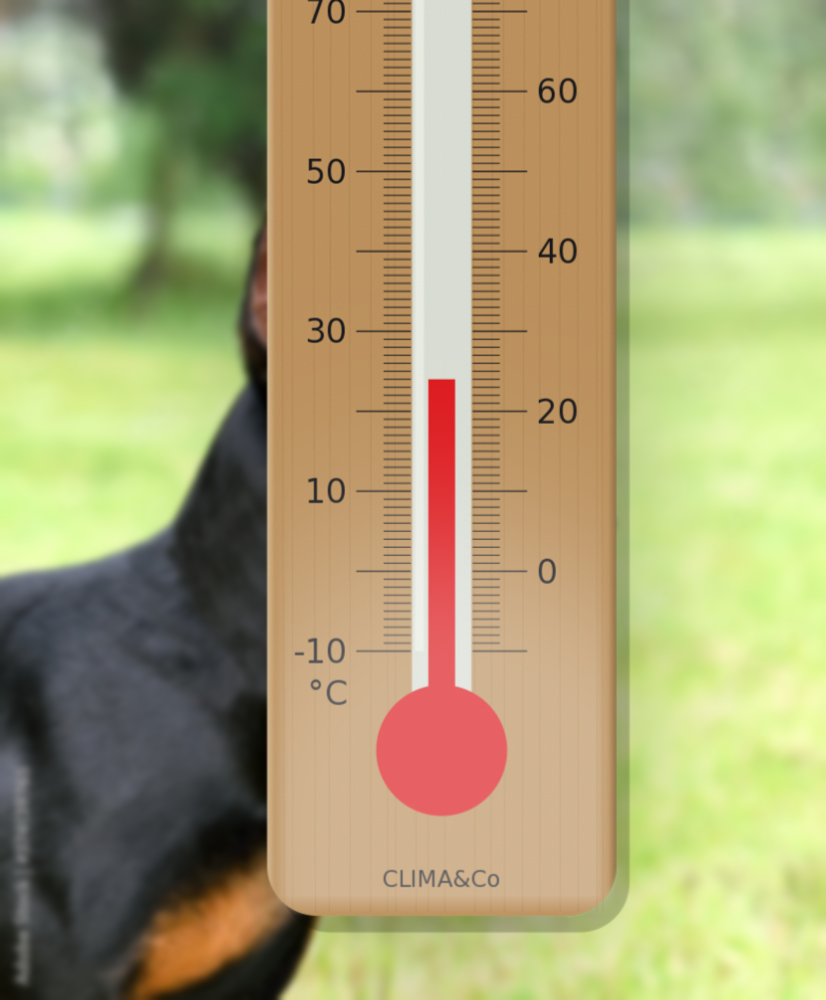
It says 24,°C
